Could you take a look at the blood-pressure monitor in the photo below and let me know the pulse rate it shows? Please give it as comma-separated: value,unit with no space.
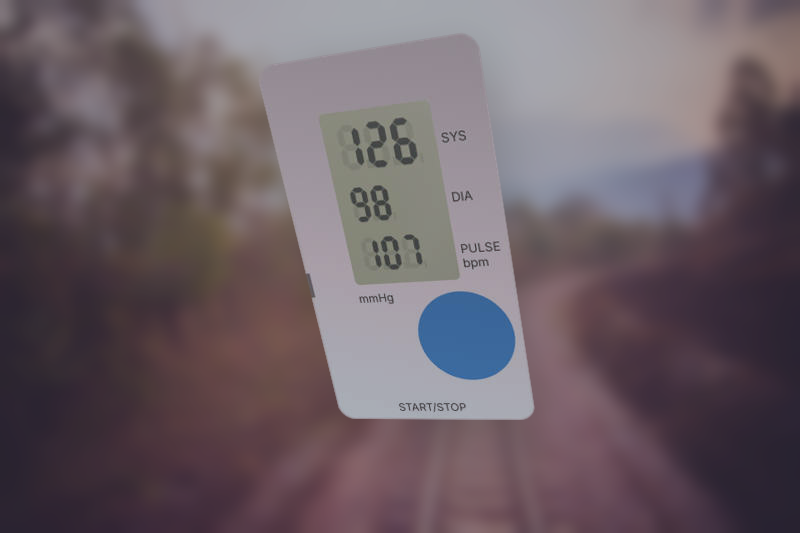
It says 107,bpm
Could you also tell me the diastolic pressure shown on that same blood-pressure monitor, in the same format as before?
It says 98,mmHg
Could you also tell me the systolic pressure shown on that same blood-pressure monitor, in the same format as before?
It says 126,mmHg
